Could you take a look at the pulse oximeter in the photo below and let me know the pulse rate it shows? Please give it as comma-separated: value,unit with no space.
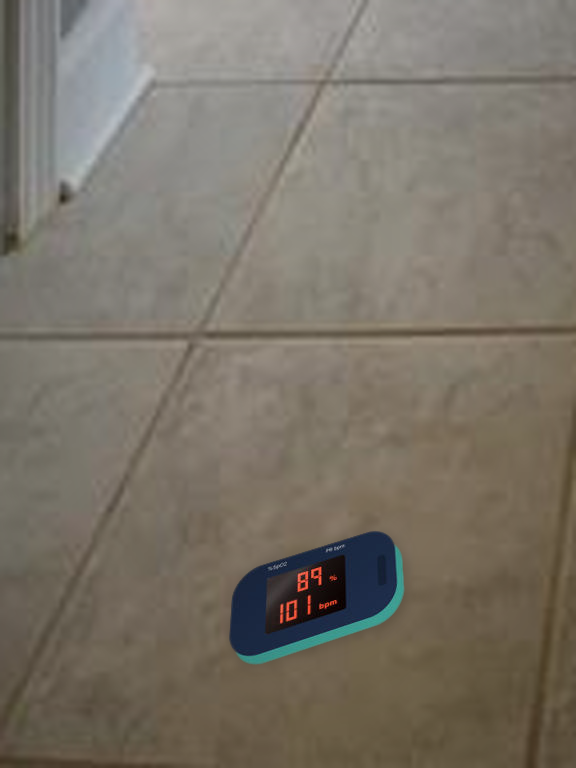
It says 101,bpm
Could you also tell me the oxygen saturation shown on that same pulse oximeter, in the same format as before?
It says 89,%
